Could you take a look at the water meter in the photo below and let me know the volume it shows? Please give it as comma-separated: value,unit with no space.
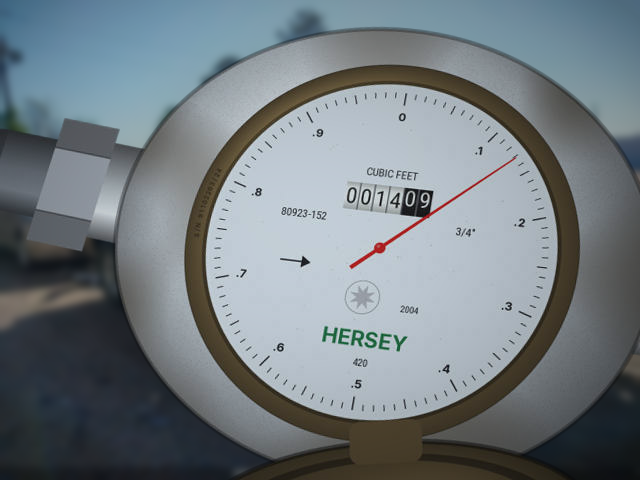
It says 1409.13,ft³
